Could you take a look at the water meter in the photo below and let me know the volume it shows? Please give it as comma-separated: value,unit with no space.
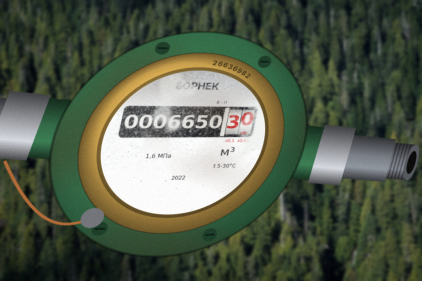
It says 6650.30,m³
